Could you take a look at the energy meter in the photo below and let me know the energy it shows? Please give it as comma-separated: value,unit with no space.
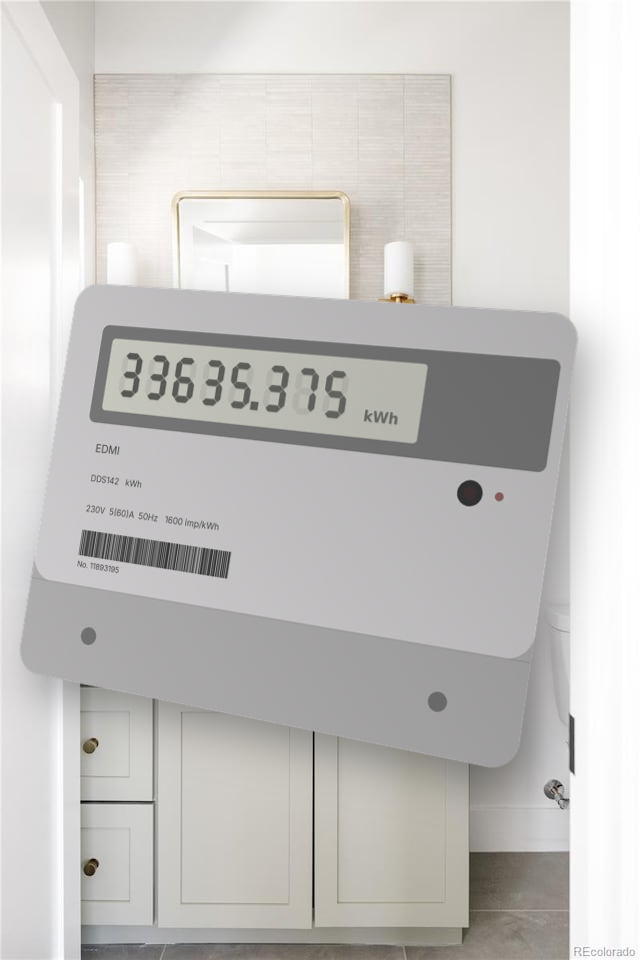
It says 33635.375,kWh
